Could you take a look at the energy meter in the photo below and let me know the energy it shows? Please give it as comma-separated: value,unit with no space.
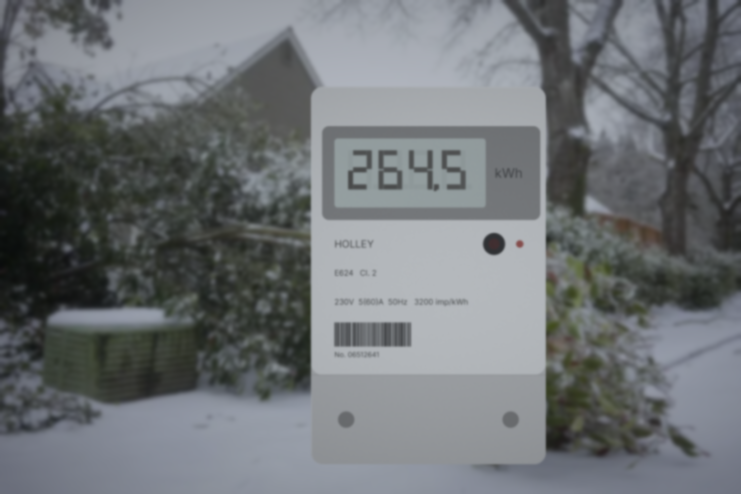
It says 264.5,kWh
